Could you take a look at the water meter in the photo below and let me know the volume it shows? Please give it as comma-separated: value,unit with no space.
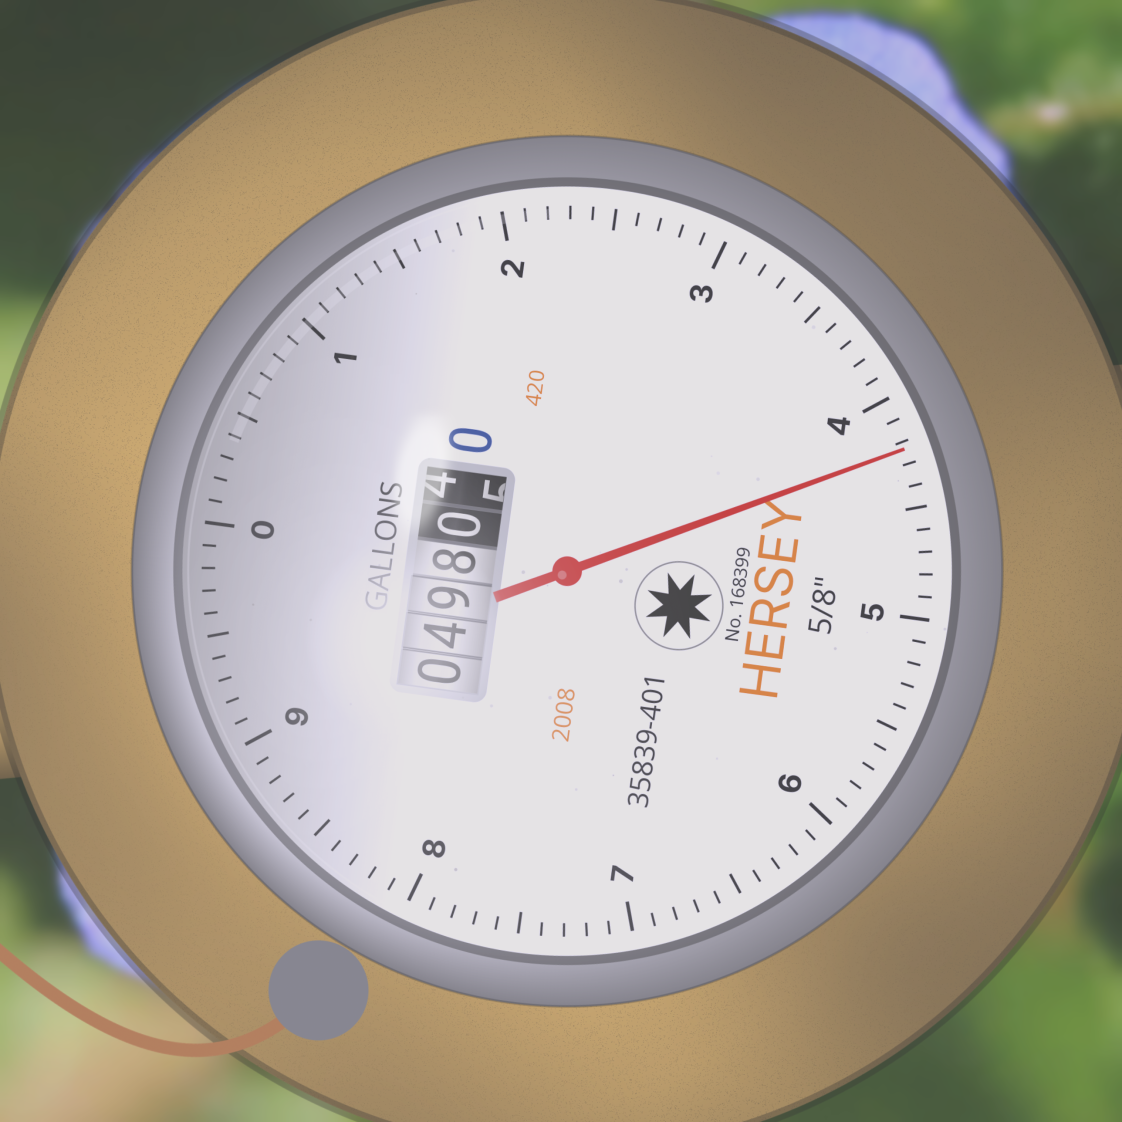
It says 498044.2,gal
